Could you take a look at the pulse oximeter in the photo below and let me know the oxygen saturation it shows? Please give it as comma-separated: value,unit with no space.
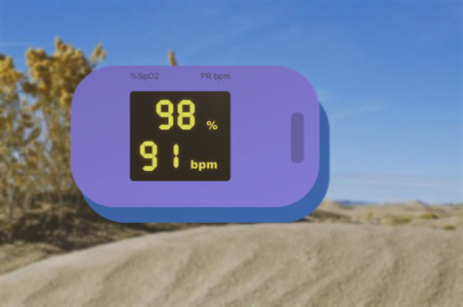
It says 98,%
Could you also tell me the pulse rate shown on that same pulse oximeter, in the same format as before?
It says 91,bpm
